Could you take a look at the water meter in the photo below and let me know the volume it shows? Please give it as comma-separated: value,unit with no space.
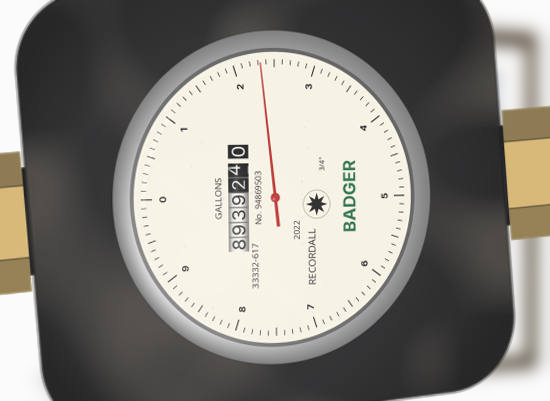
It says 8939242.3,gal
